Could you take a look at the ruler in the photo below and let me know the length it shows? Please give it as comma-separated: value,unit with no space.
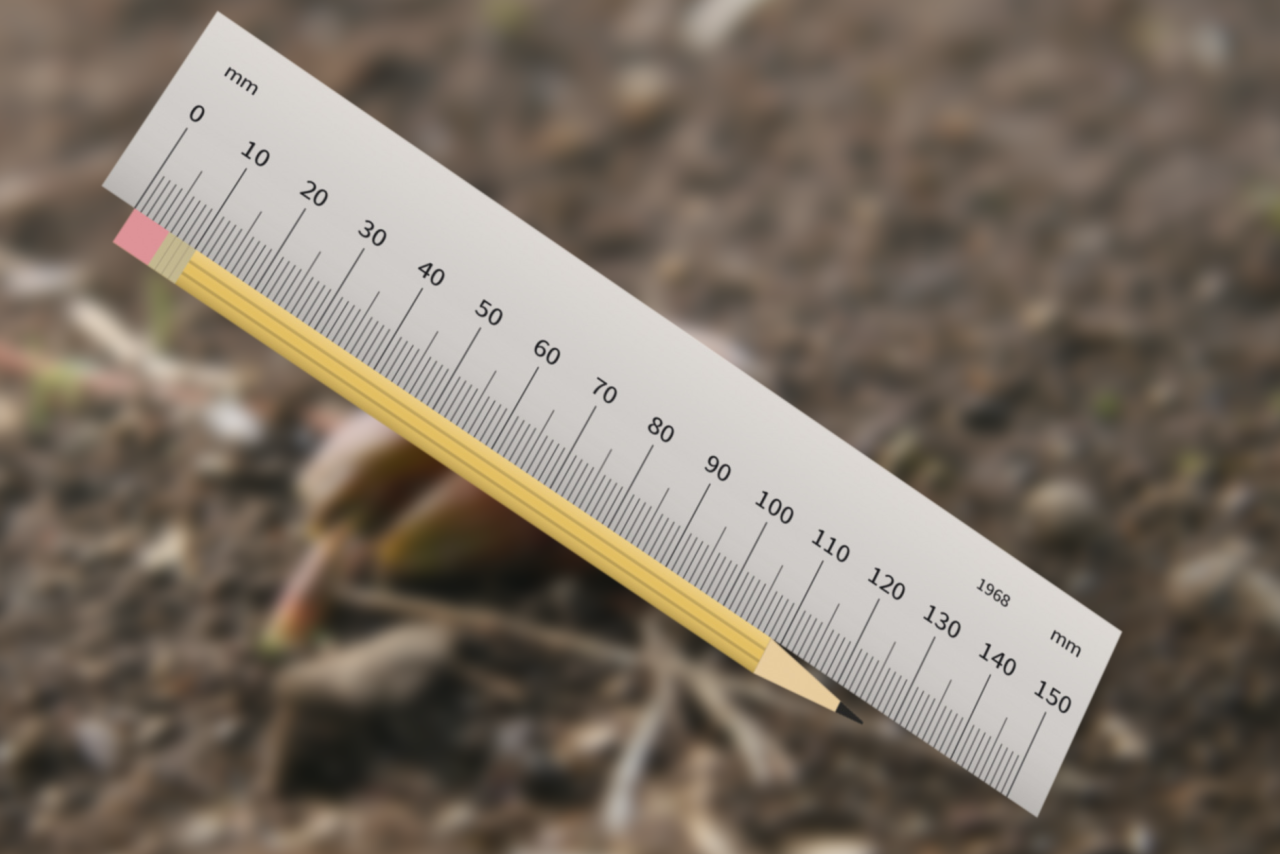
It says 126,mm
